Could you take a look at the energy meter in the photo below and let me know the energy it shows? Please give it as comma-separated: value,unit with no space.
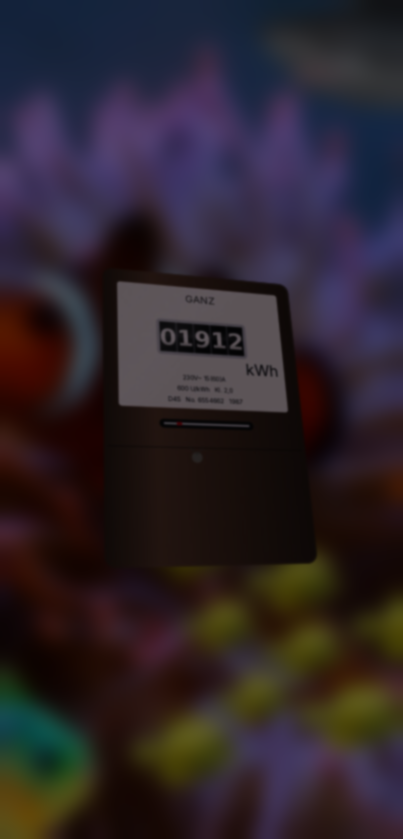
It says 1912,kWh
